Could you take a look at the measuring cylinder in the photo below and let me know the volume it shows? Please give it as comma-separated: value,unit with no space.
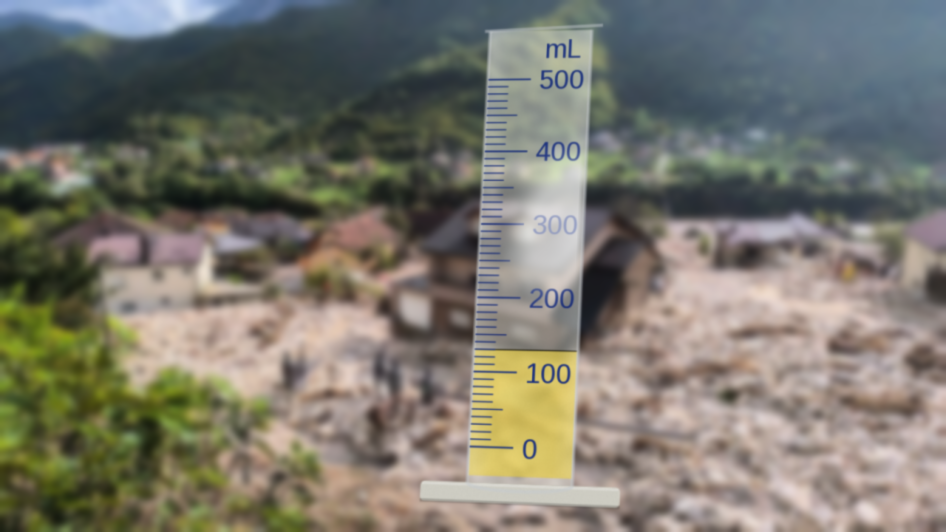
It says 130,mL
